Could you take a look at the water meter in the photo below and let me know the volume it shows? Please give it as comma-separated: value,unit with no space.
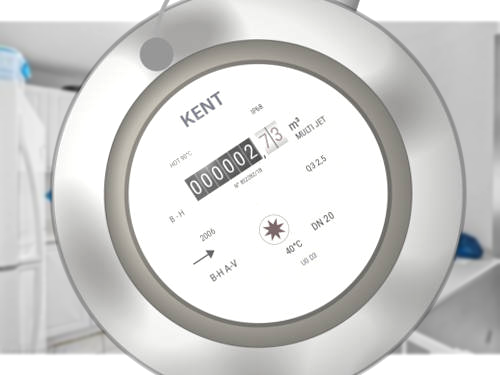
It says 2.73,m³
